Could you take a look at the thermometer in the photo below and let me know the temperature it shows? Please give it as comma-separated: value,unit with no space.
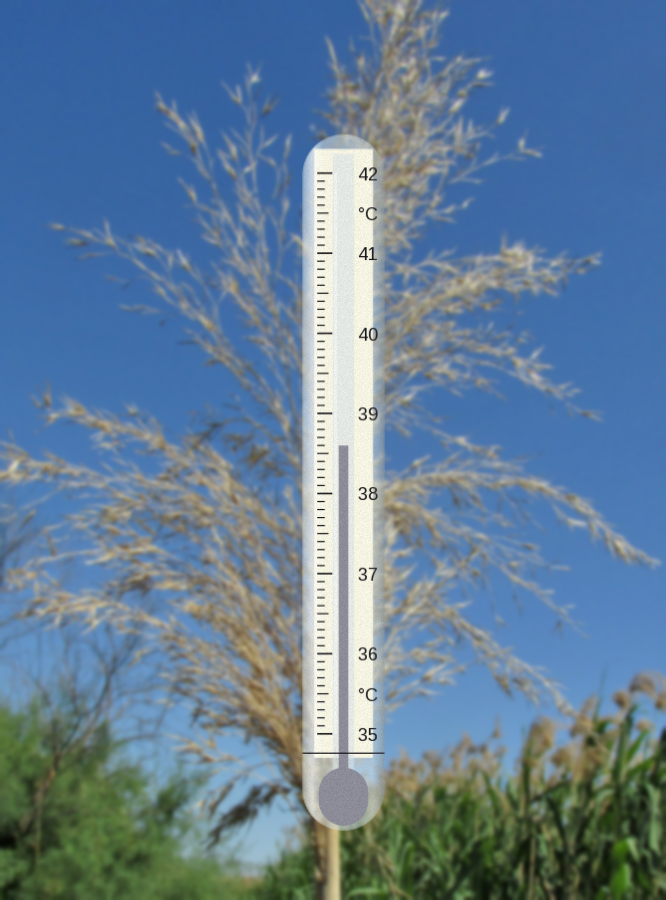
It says 38.6,°C
